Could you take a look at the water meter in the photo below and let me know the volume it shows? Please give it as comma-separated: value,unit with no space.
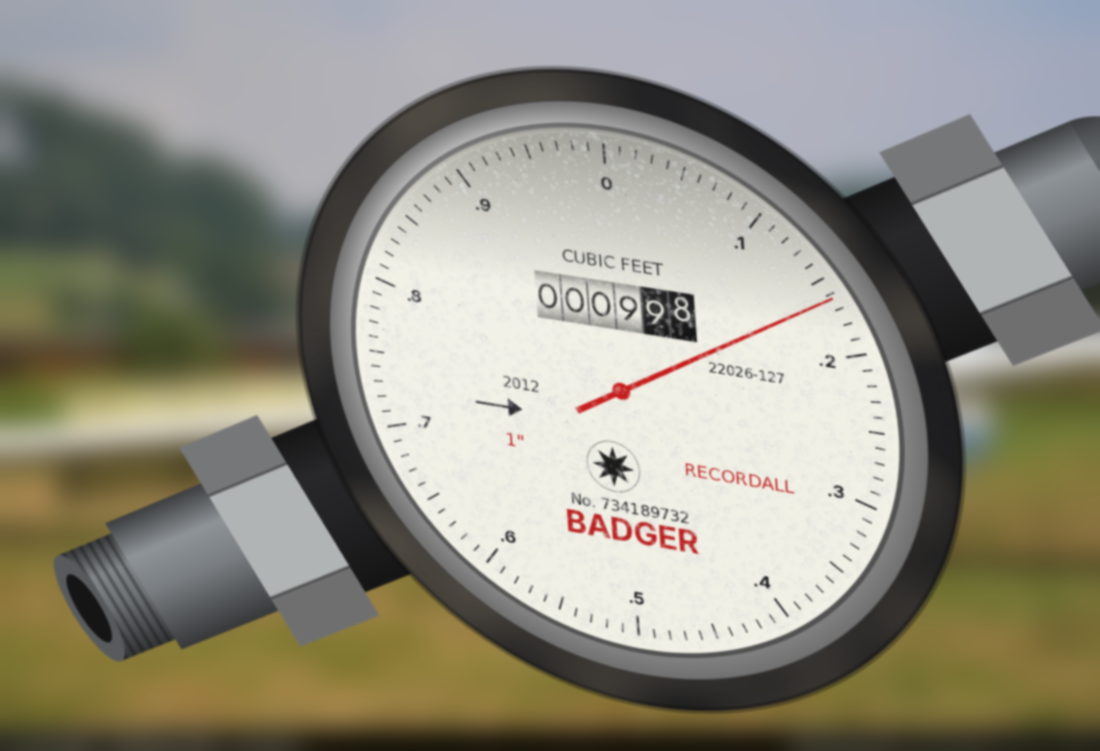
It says 998.16,ft³
